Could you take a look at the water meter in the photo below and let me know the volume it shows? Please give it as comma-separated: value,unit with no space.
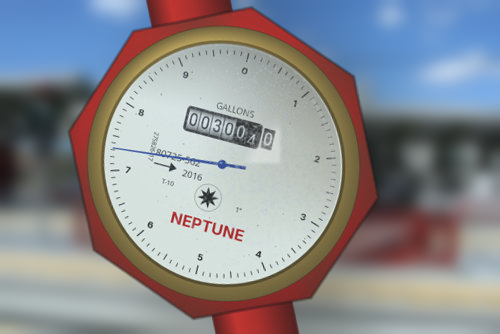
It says 30037.3,gal
